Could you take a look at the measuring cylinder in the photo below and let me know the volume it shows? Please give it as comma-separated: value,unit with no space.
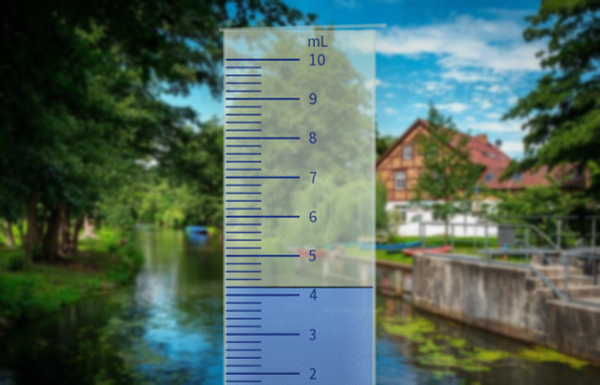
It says 4.2,mL
